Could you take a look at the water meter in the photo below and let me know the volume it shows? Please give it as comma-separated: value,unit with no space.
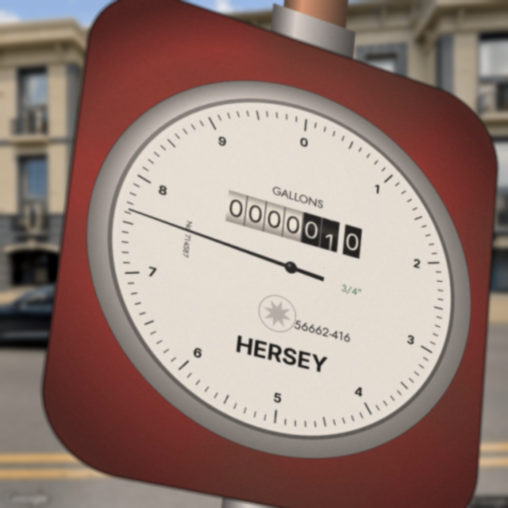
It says 7.6,gal
